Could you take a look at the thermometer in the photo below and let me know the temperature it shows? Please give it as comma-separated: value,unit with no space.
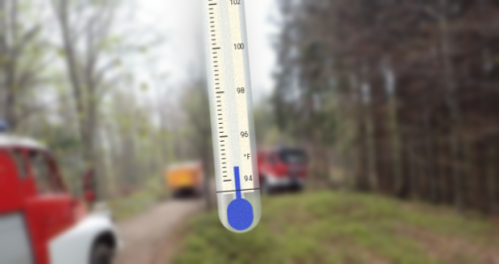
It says 94.6,°F
